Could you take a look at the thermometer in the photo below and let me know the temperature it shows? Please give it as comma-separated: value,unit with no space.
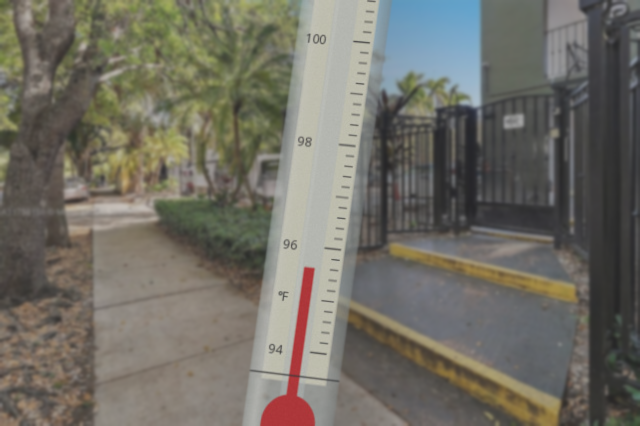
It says 95.6,°F
